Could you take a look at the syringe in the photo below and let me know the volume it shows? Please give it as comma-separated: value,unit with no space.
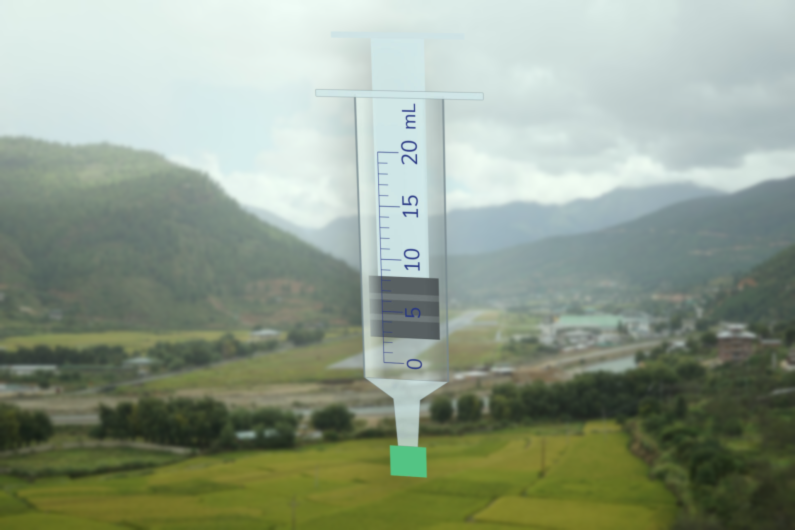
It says 2.5,mL
